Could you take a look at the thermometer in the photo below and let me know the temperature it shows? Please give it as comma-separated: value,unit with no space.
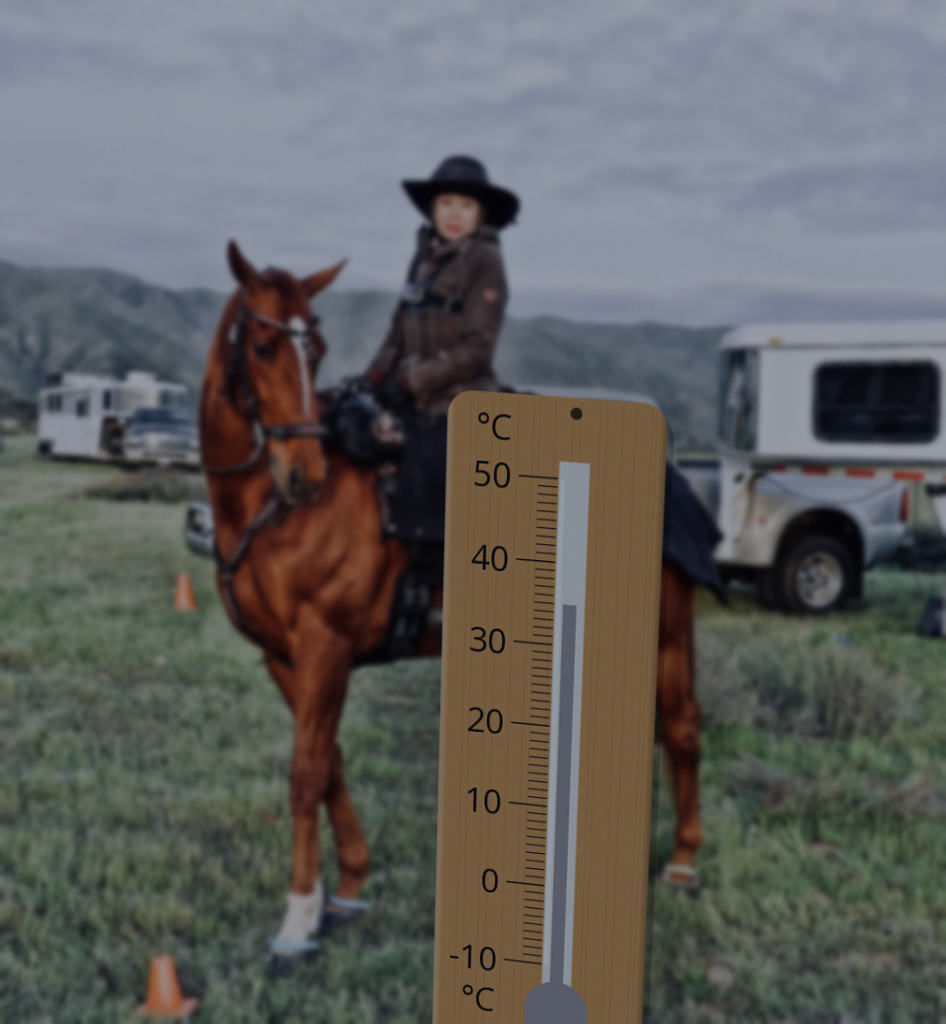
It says 35,°C
